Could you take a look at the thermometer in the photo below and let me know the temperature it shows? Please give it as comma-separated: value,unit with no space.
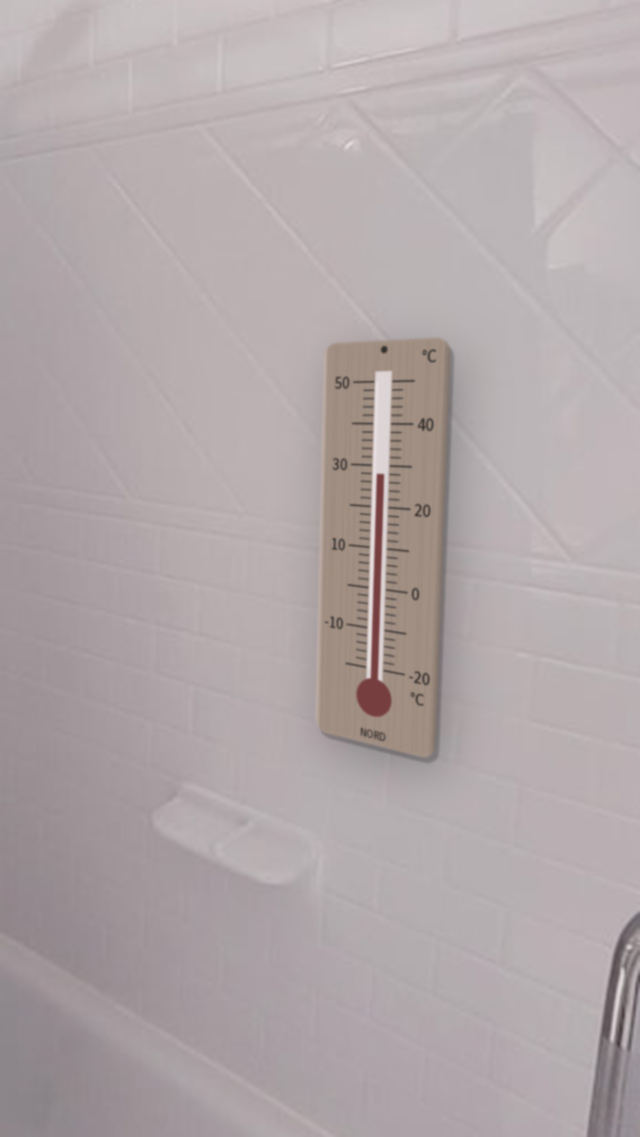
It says 28,°C
